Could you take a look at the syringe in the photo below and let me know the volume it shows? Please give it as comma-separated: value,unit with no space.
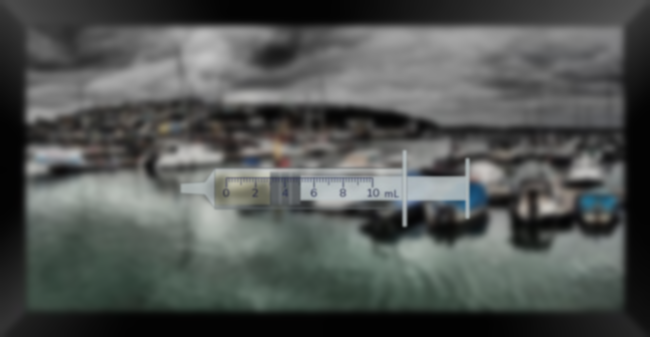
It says 3,mL
